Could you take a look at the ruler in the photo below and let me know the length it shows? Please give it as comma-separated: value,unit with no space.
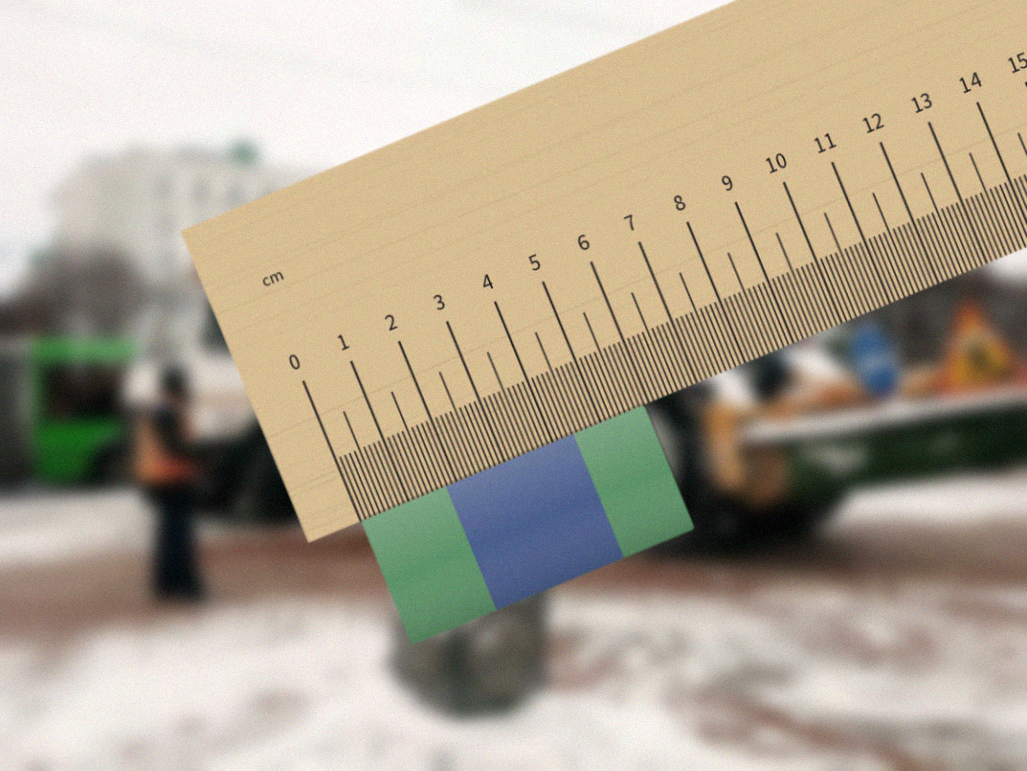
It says 5.9,cm
